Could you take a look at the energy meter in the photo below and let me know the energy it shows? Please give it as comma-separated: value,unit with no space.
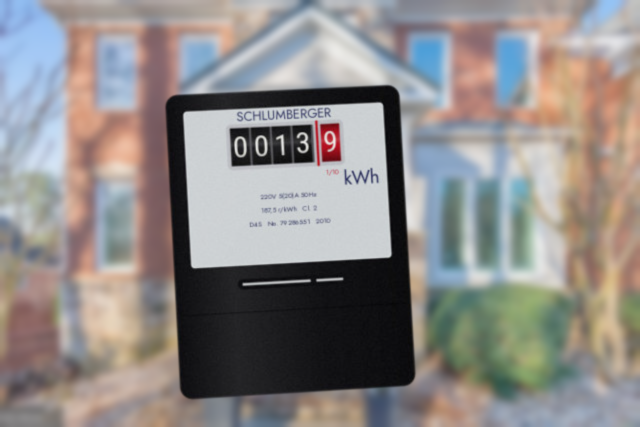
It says 13.9,kWh
